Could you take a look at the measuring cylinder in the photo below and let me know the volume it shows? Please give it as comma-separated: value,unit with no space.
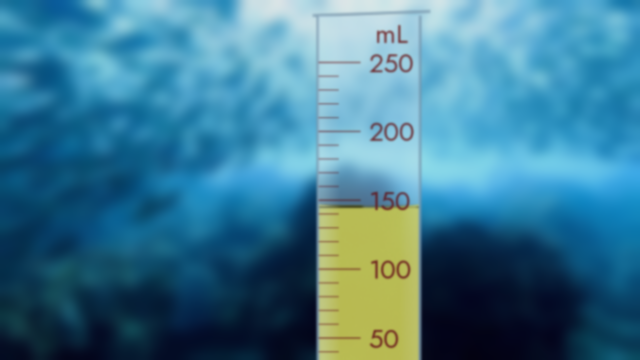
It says 145,mL
